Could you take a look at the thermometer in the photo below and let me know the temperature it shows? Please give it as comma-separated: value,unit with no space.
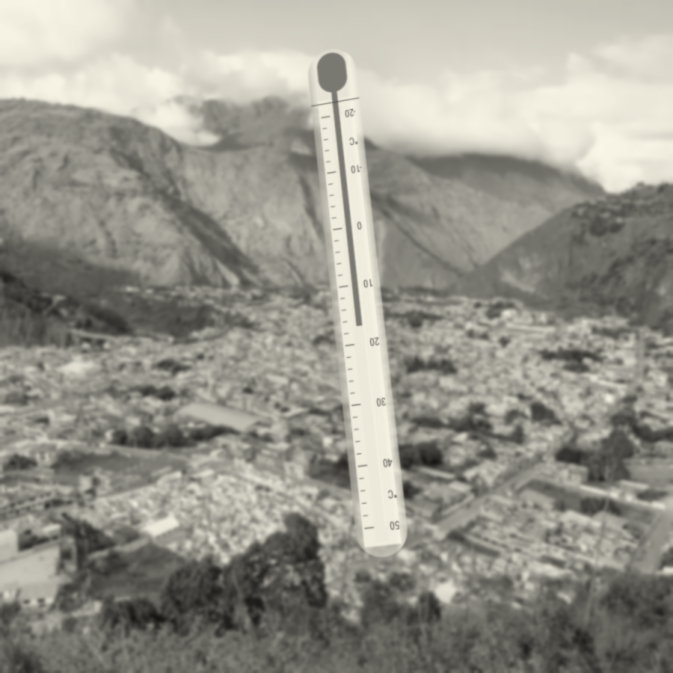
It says 17,°C
